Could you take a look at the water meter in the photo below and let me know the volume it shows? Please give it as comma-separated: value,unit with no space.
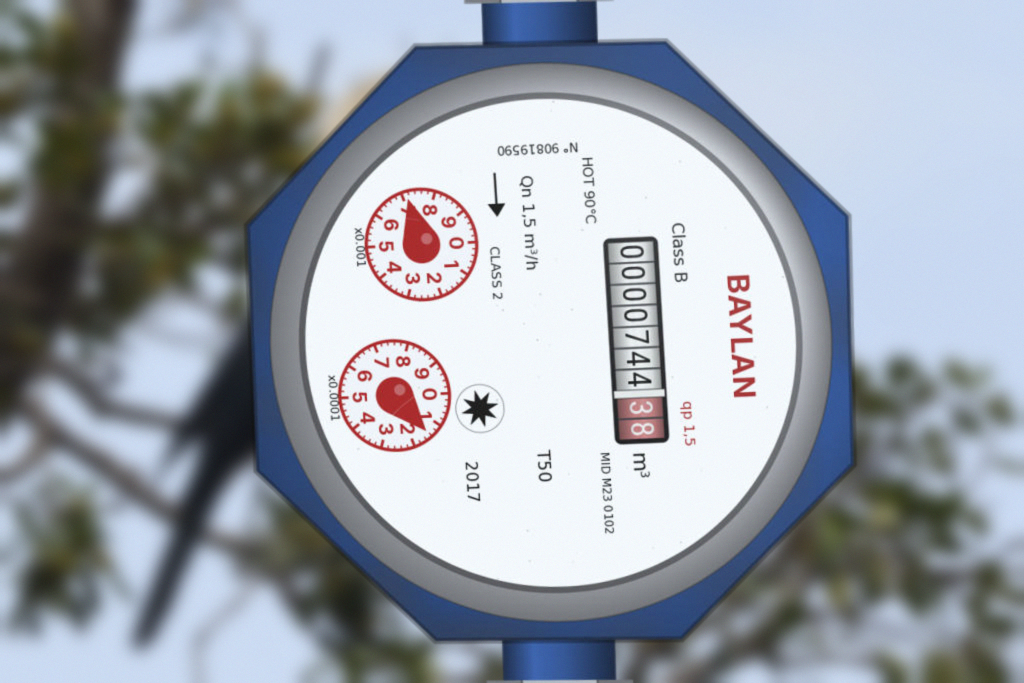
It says 744.3871,m³
